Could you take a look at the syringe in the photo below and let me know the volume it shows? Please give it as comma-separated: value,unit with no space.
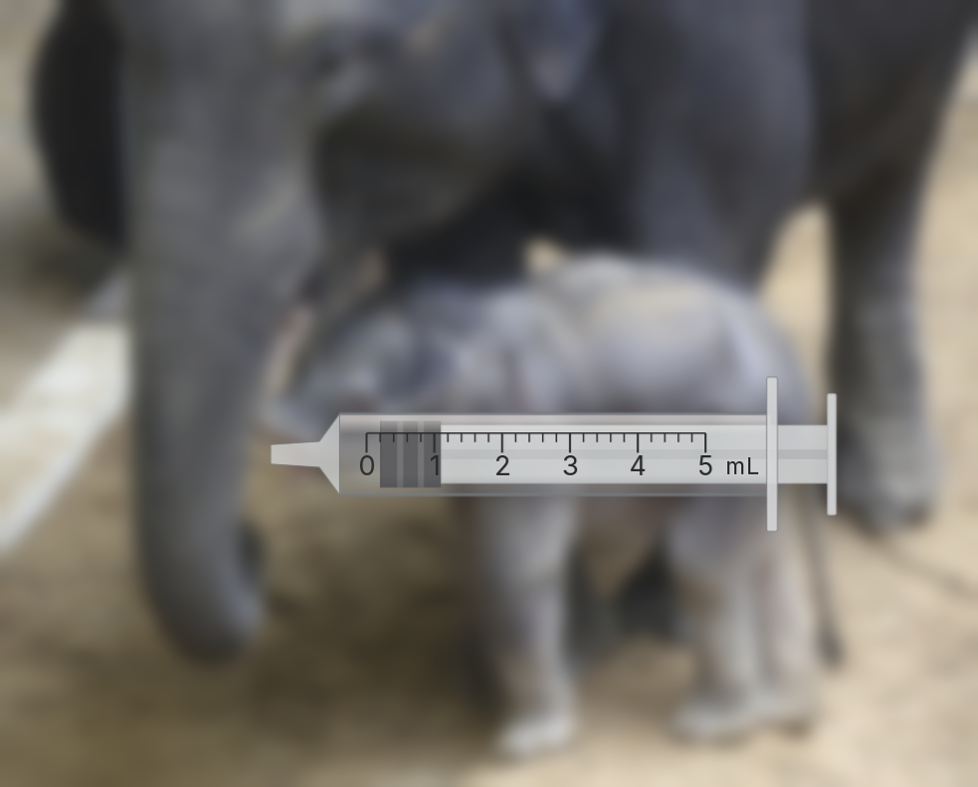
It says 0.2,mL
